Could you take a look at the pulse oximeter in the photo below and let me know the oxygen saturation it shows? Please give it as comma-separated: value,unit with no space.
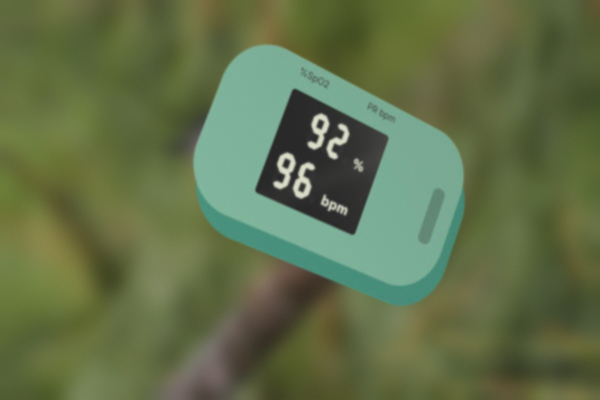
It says 92,%
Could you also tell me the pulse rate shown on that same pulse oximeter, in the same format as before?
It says 96,bpm
